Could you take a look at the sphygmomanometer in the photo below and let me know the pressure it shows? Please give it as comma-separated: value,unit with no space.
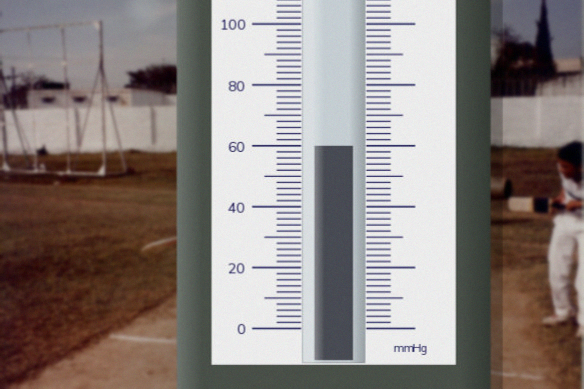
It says 60,mmHg
